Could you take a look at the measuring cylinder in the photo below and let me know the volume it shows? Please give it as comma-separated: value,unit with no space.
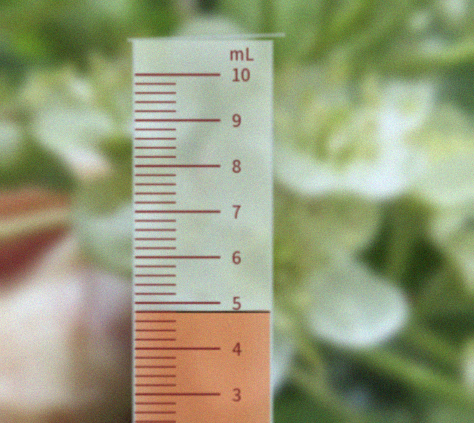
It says 4.8,mL
